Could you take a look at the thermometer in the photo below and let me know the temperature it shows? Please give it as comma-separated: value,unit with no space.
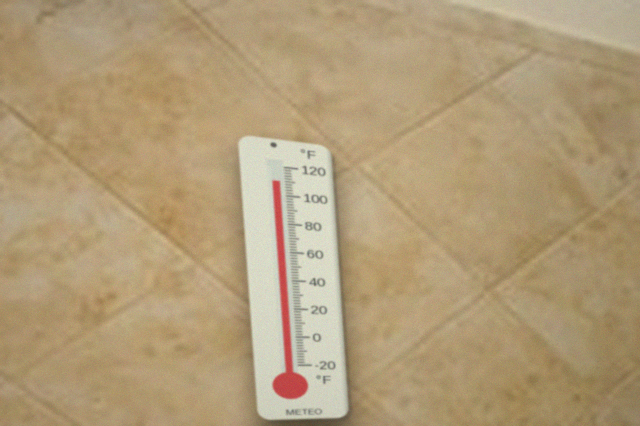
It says 110,°F
